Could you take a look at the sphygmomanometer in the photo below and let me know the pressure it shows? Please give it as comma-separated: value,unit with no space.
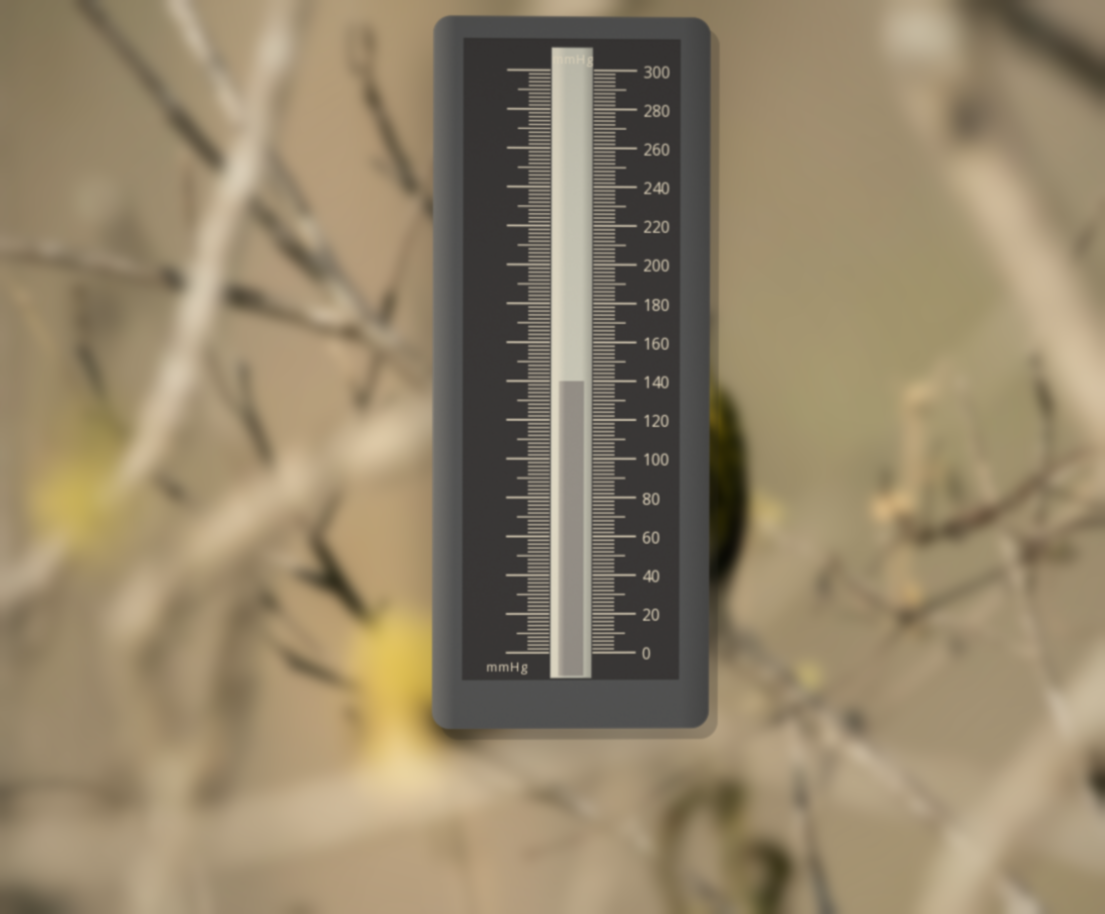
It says 140,mmHg
